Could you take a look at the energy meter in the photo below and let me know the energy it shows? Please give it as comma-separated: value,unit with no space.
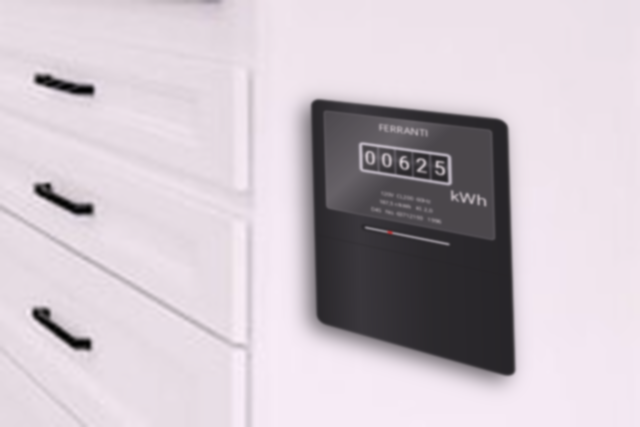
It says 625,kWh
